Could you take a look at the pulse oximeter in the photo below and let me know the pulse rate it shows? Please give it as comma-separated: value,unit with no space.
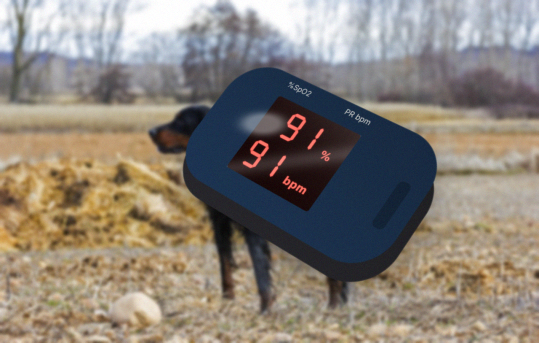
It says 91,bpm
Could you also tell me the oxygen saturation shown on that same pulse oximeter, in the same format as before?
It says 91,%
